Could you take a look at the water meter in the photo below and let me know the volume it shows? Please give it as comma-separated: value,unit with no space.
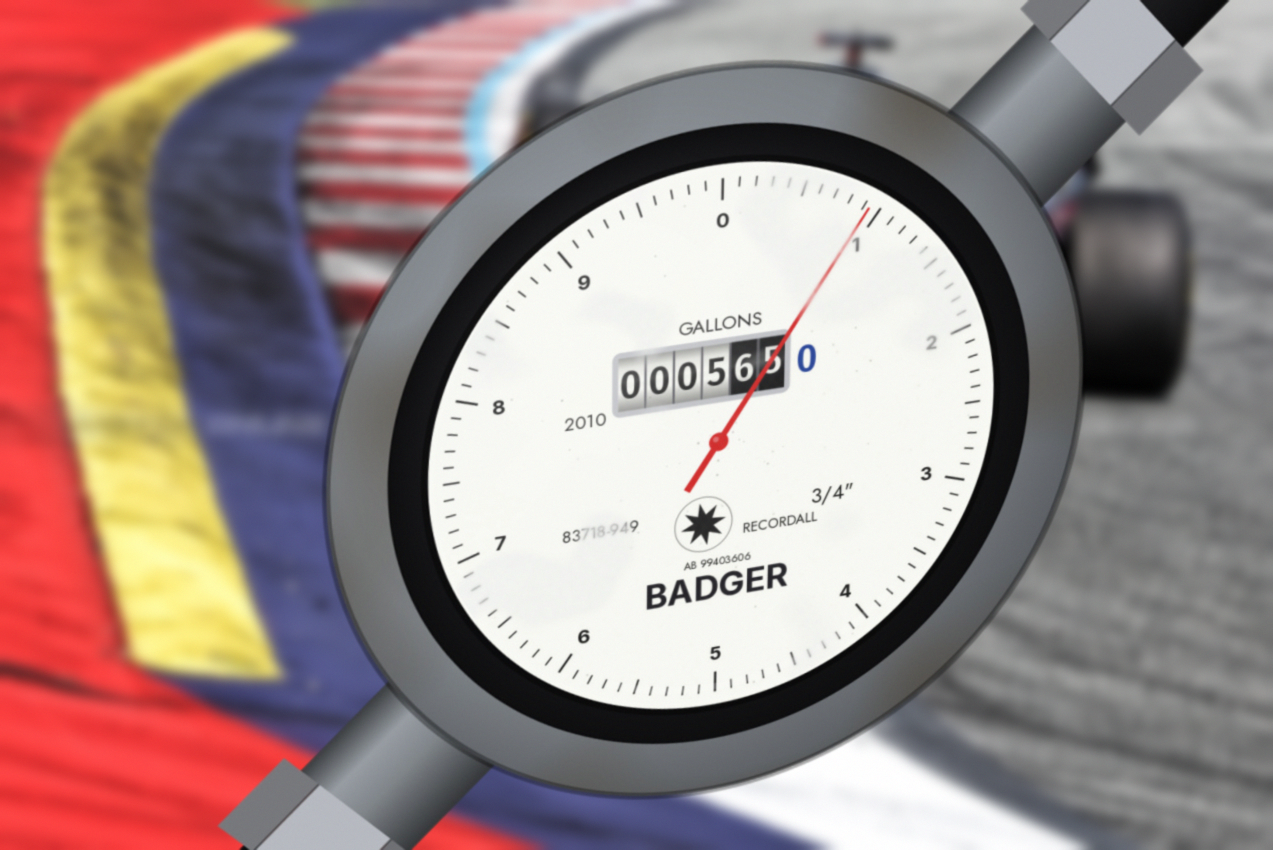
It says 5650.9,gal
